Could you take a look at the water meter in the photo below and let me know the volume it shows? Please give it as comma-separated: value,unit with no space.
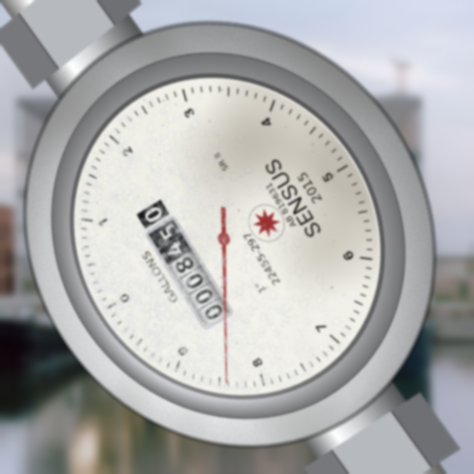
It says 8448.4,gal
